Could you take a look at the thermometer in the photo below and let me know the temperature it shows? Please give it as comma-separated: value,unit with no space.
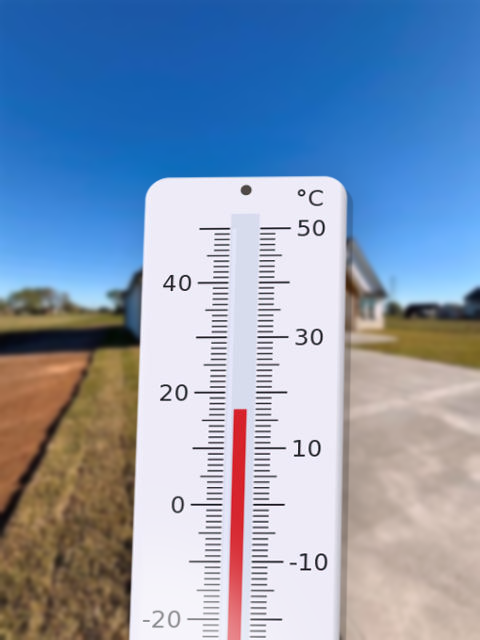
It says 17,°C
